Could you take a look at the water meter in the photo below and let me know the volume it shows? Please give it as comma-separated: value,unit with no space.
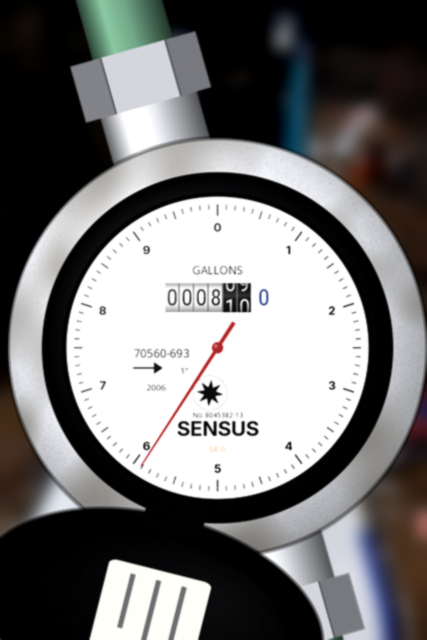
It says 8095.9,gal
